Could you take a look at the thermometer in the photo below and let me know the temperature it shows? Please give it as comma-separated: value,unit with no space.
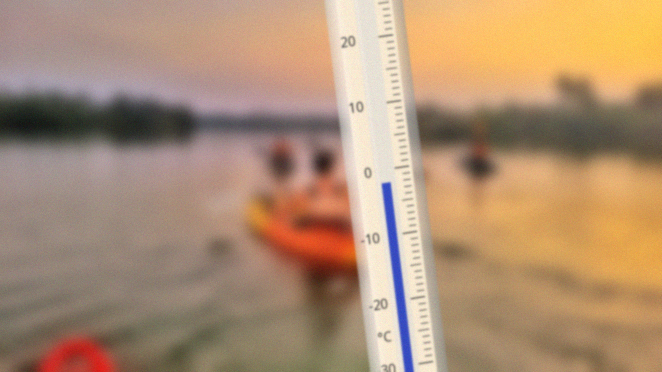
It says -2,°C
